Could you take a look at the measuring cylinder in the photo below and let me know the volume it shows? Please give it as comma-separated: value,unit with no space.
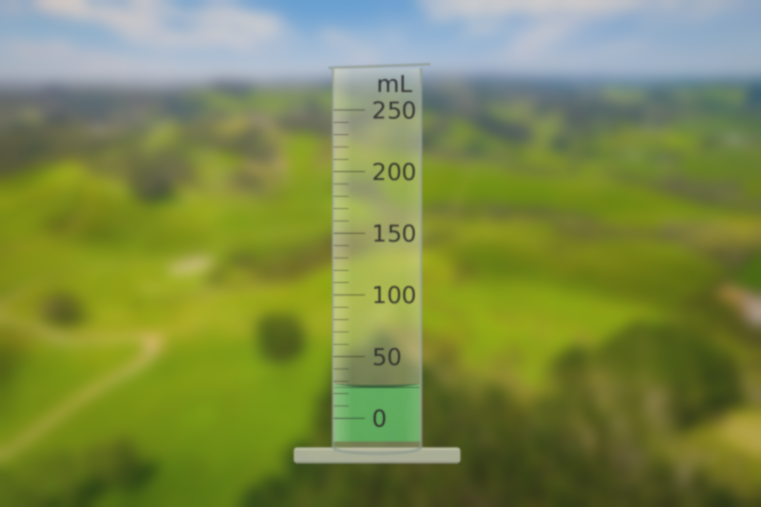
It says 25,mL
